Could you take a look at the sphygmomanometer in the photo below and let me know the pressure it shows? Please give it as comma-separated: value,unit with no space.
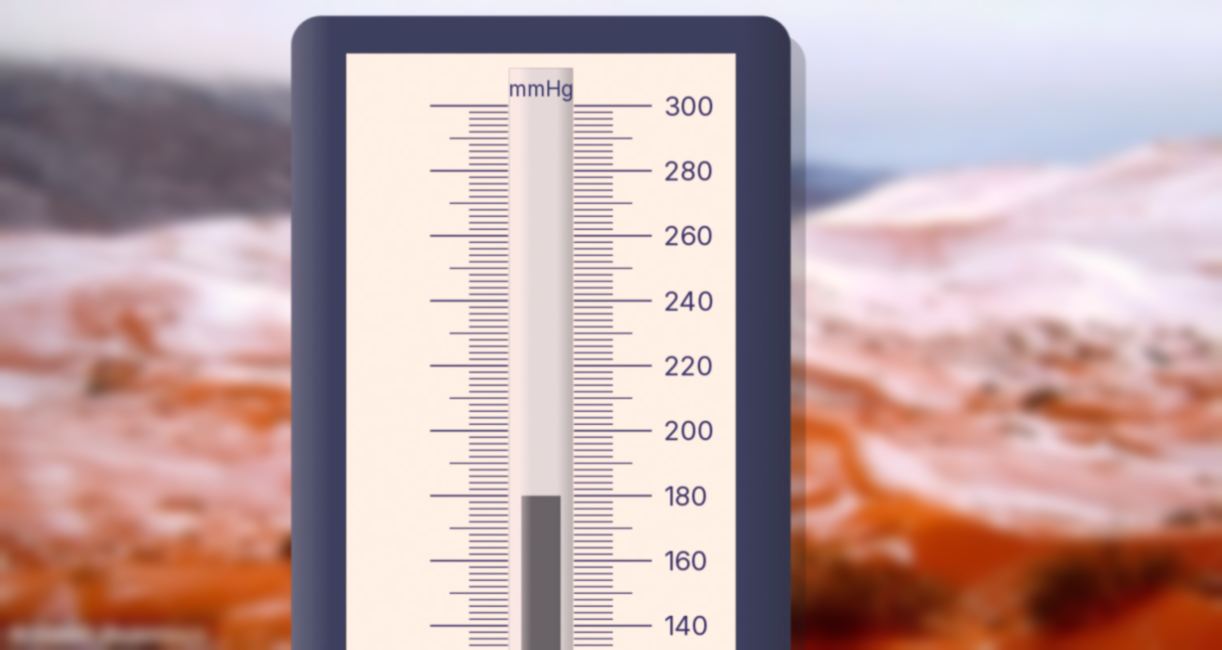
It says 180,mmHg
